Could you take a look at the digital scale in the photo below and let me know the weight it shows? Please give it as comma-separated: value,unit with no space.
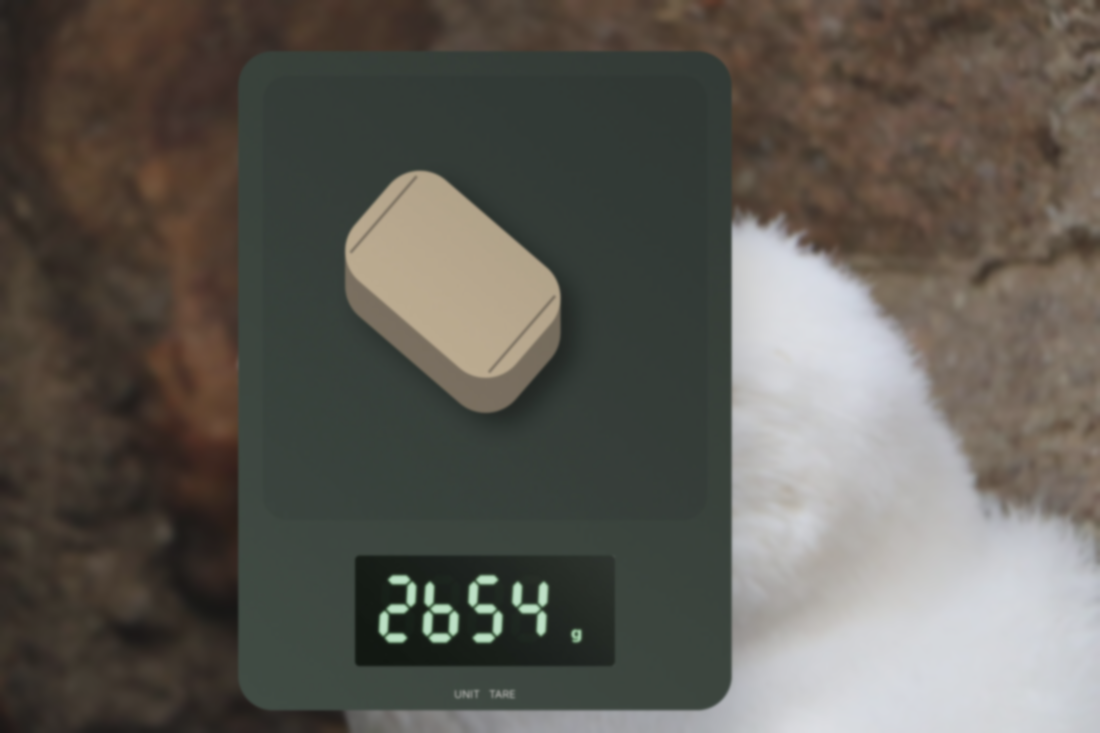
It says 2654,g
